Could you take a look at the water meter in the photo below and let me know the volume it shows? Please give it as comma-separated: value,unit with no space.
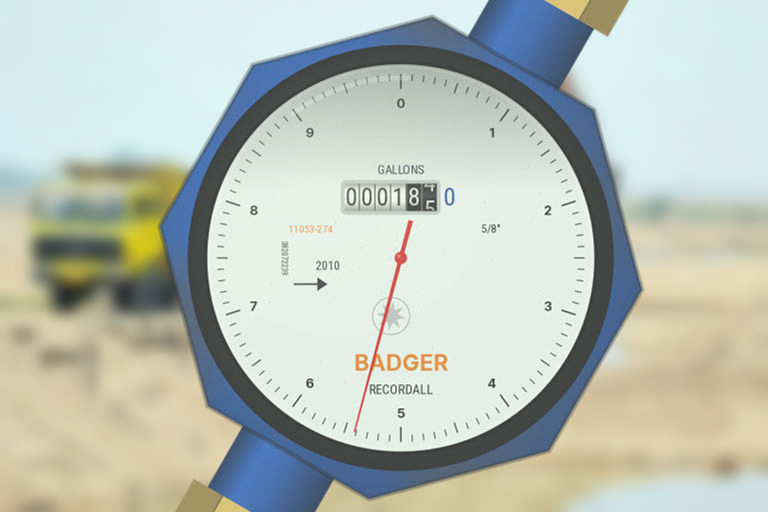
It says 1845.4,gal
